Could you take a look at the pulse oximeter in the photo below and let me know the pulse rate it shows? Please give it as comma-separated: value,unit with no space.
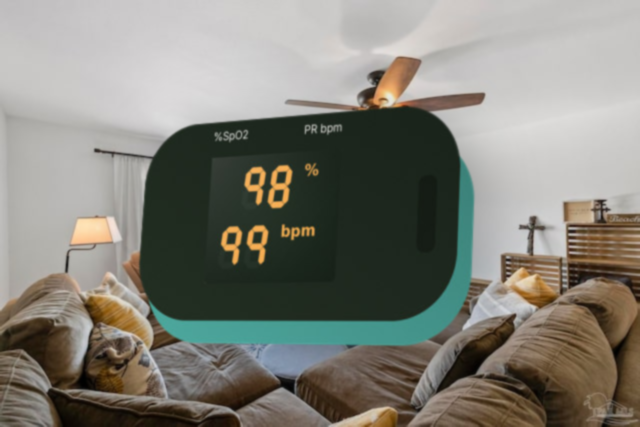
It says 99,bpm
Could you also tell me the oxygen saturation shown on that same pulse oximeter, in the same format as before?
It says 98,%
